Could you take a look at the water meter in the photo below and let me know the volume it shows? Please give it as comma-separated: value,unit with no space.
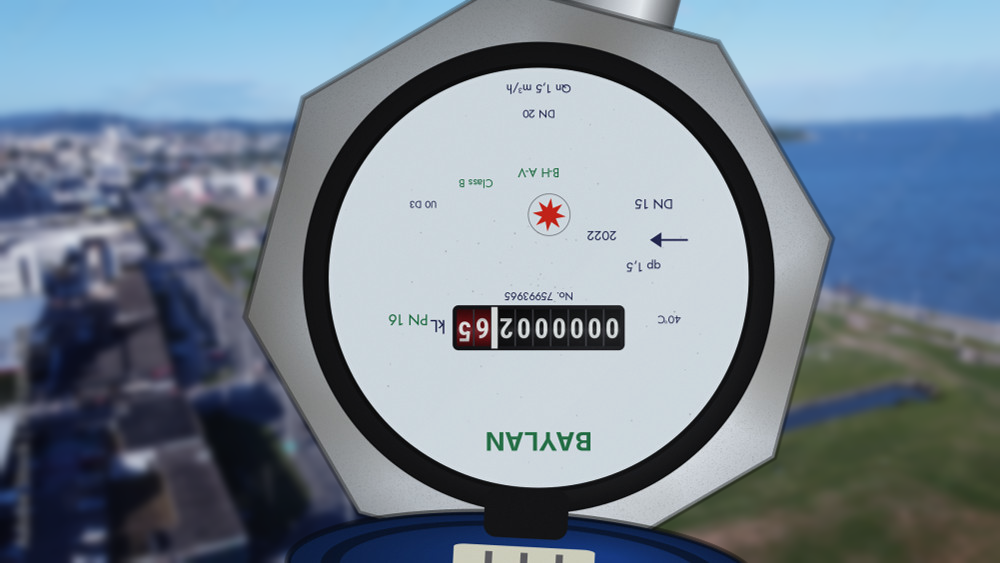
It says 2.65,kL
